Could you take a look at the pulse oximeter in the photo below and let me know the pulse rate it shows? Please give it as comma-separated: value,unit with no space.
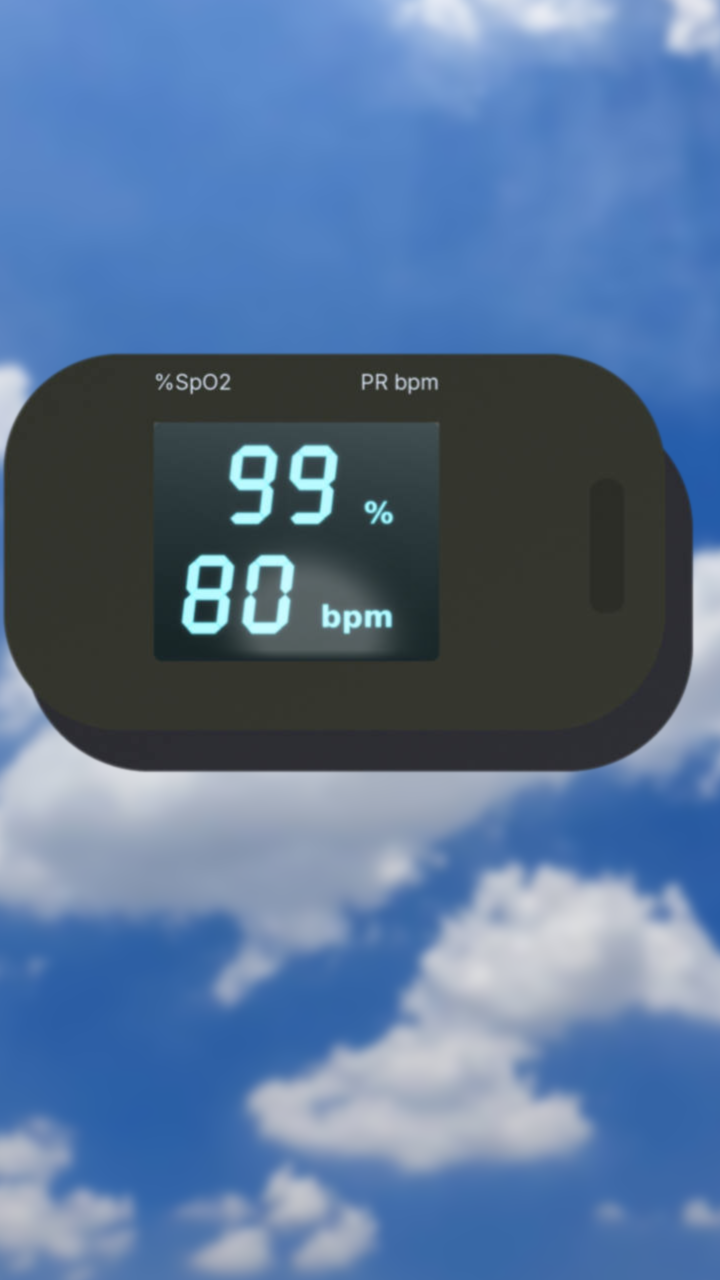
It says 80,bpm
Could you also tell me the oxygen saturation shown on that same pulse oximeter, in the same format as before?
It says 99,%
